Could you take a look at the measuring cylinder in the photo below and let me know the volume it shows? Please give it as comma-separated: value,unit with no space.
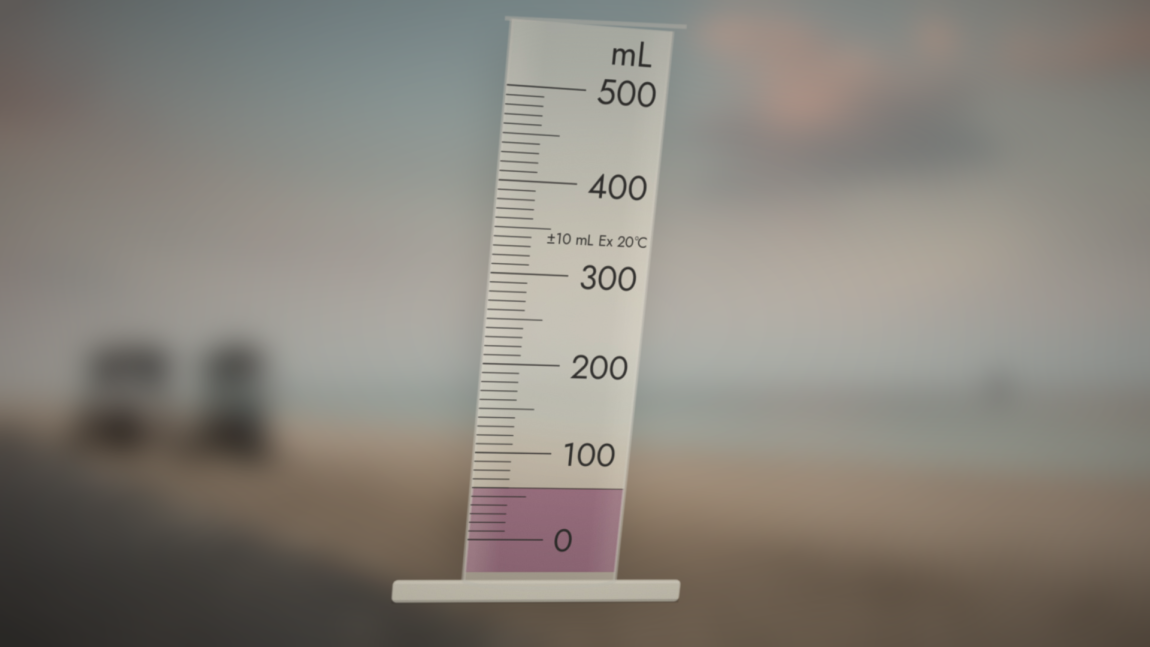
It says 60,mL
